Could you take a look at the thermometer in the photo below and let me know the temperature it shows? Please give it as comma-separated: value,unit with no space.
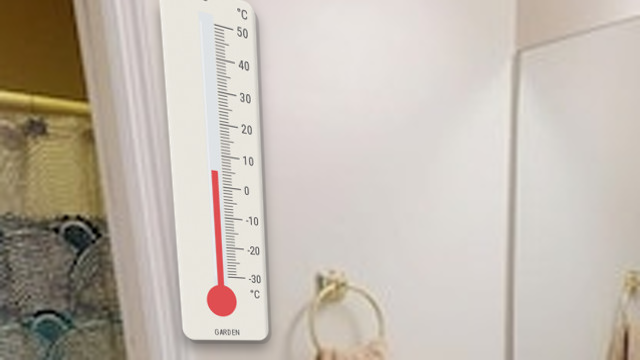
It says 5,°C
